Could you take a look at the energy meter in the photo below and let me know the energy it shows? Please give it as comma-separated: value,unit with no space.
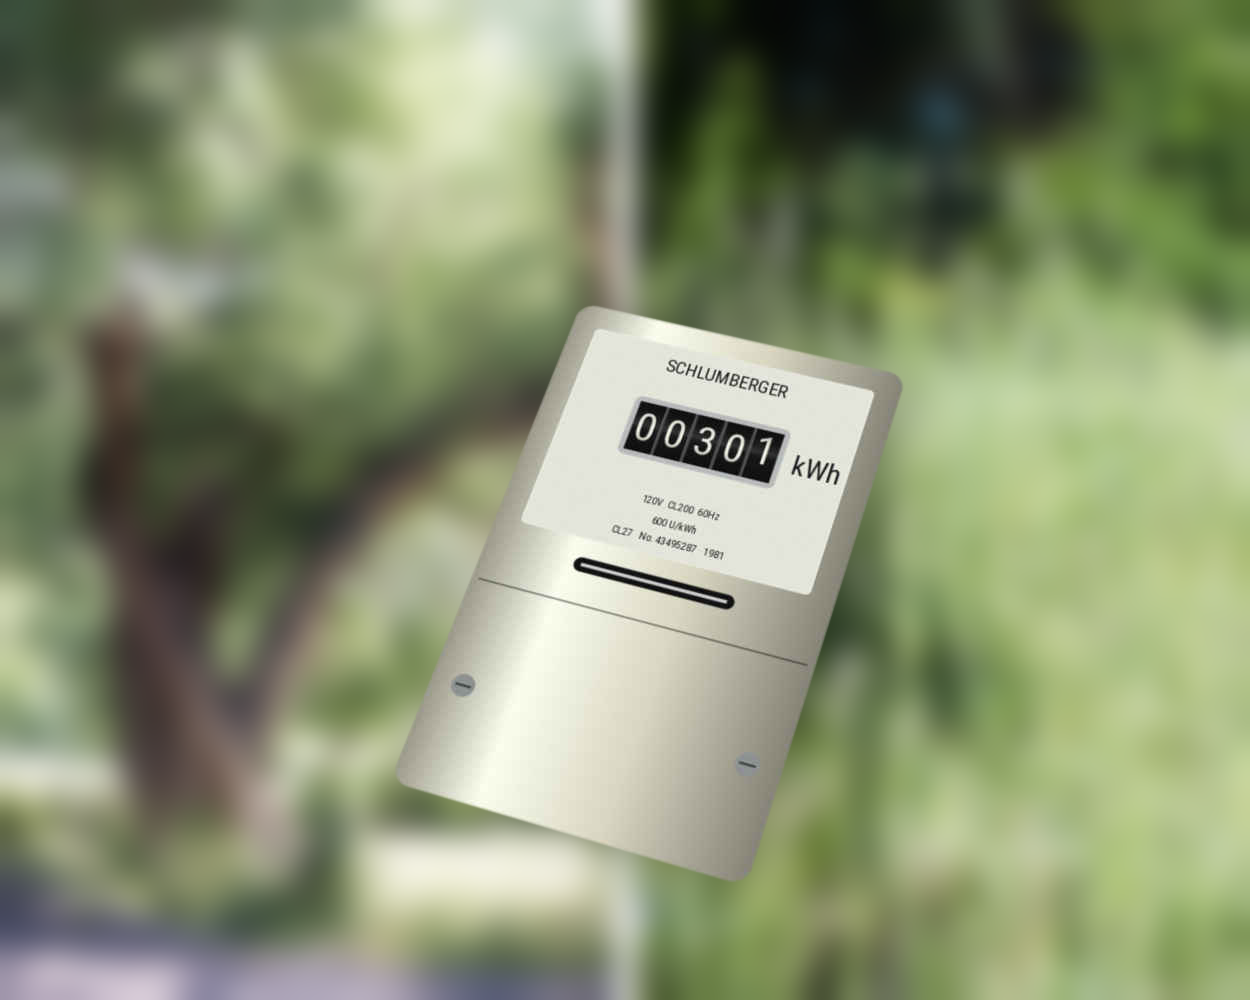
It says 301,kWh
